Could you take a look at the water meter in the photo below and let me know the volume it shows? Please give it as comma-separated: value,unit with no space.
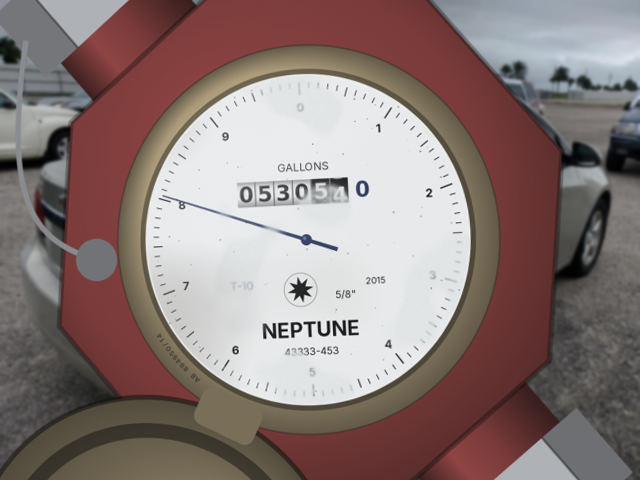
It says 530538.0,gal
